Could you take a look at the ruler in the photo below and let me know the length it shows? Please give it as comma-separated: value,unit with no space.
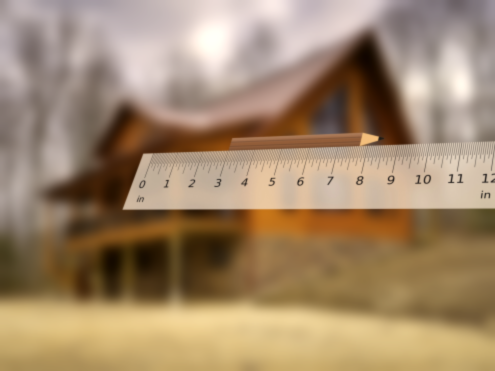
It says 5.5,in
